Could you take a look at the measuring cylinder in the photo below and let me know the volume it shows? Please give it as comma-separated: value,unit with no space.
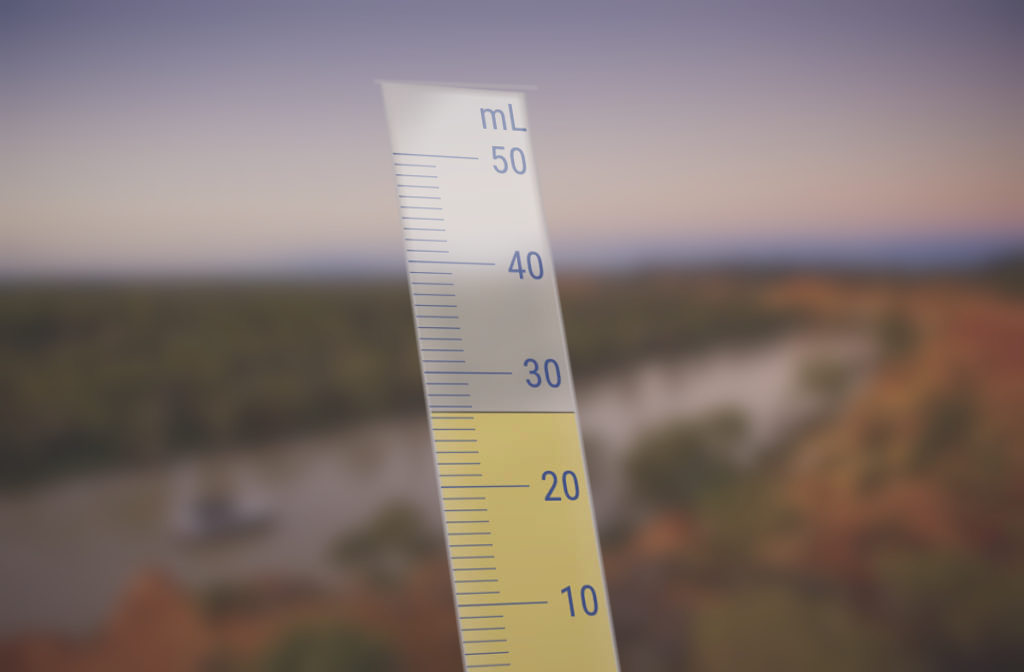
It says 26.5,mL
